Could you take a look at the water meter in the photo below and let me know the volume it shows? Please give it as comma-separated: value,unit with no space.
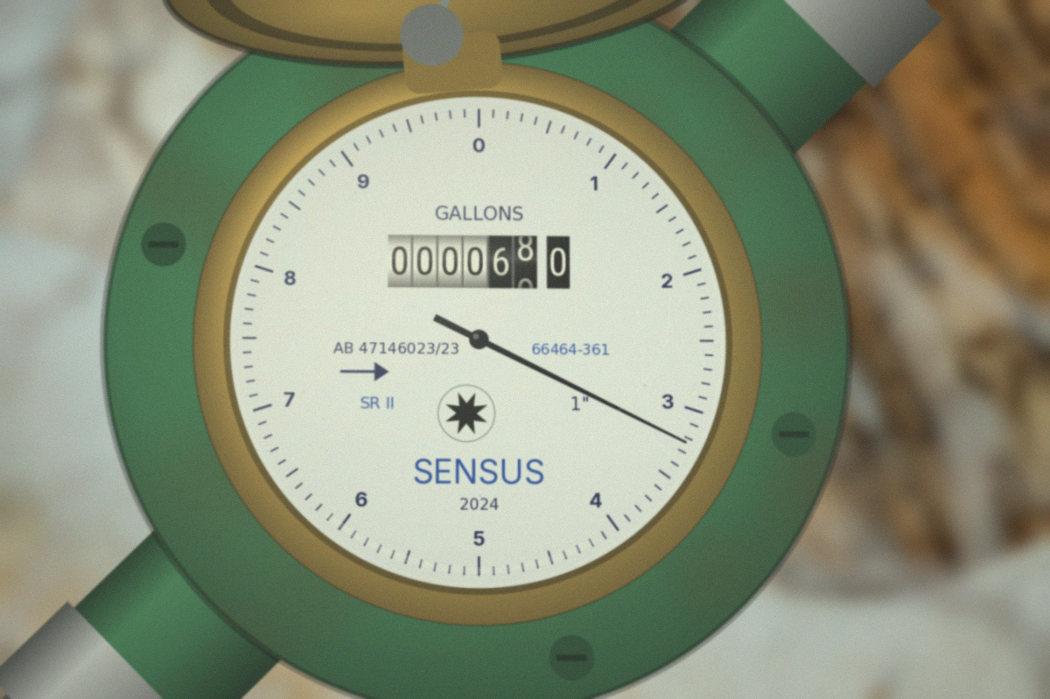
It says 683.2,gal
